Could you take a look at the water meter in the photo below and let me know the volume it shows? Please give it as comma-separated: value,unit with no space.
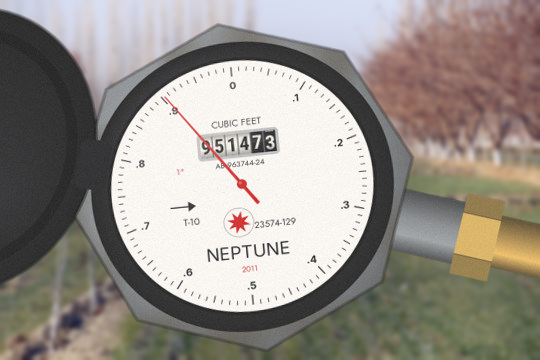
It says 951472.90,ft³
